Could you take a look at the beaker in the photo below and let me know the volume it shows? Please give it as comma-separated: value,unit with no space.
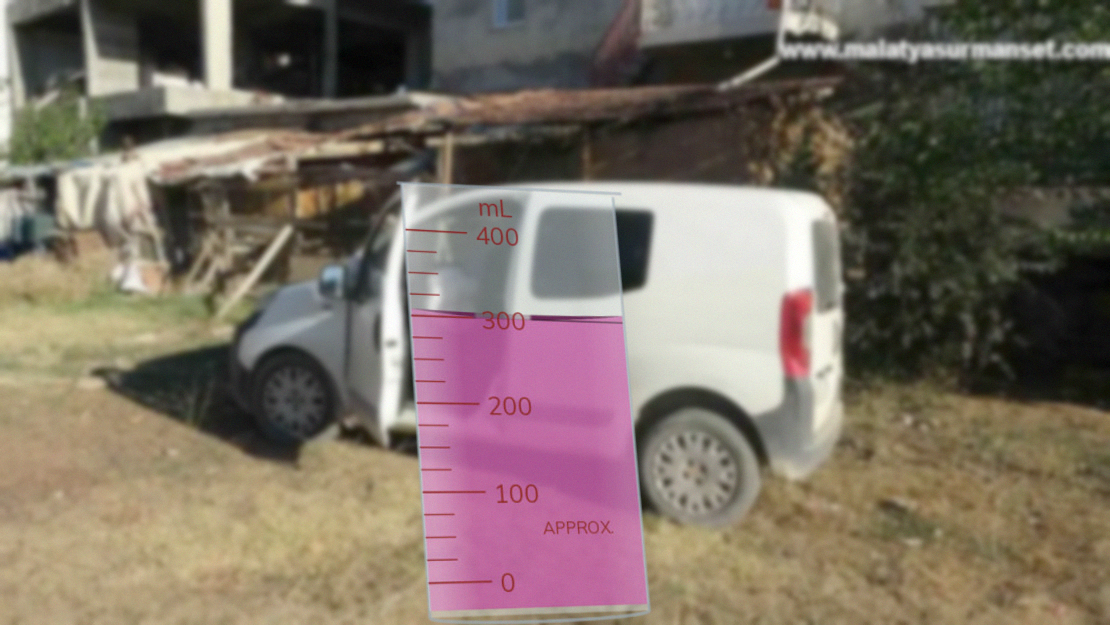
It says 300,mL
